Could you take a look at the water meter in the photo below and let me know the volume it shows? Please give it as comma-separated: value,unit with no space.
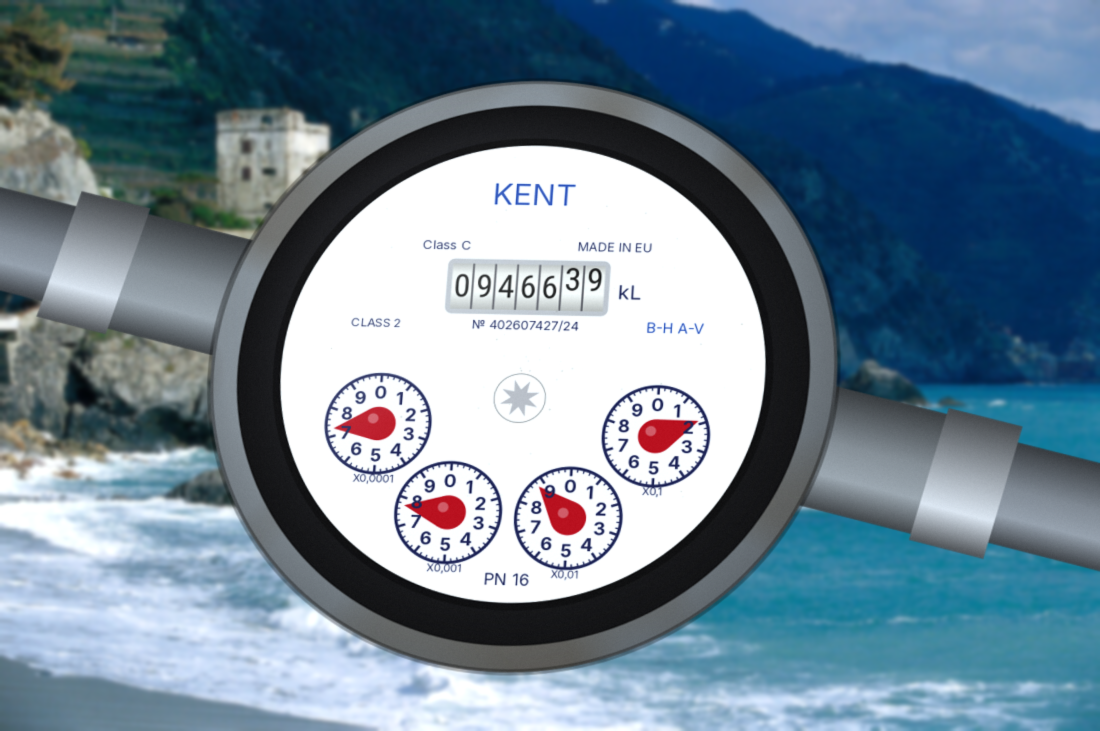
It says 946639.1877,kL
